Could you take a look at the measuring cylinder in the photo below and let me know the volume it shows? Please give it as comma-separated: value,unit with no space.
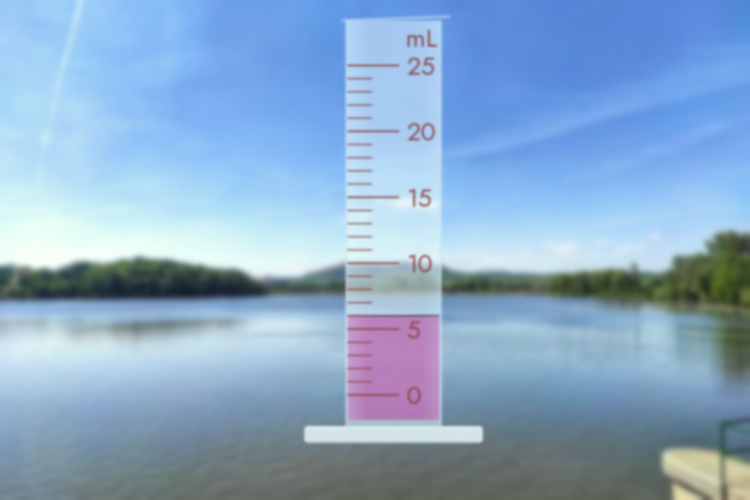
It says 6,mL
